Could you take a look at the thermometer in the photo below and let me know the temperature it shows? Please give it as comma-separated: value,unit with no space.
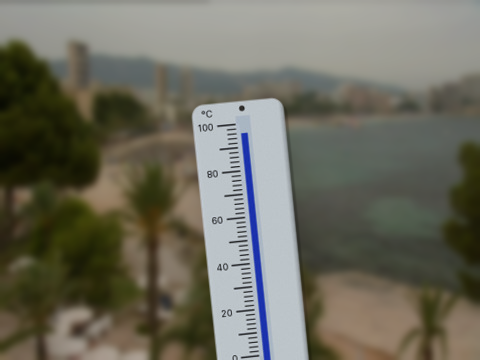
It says 96,°C
